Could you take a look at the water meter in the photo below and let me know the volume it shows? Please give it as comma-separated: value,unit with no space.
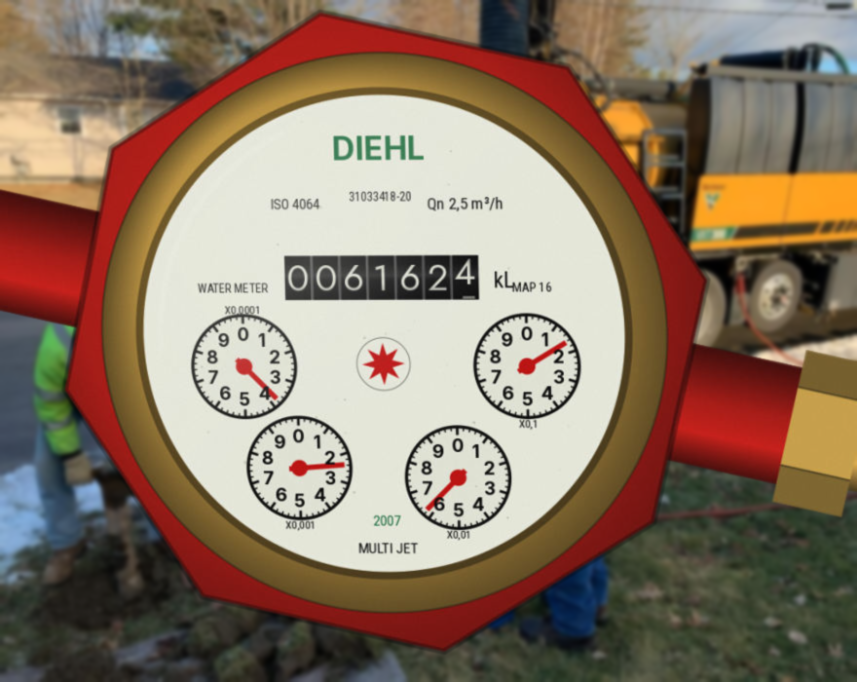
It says 61624.1623,kL
